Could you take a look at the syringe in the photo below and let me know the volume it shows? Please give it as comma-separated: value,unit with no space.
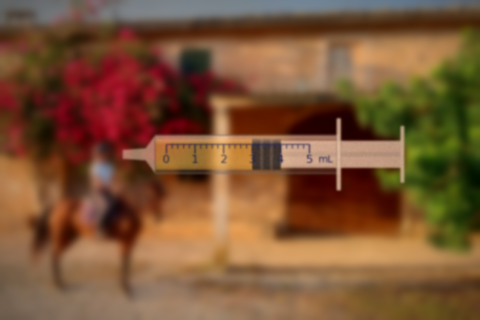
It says 3,mL
